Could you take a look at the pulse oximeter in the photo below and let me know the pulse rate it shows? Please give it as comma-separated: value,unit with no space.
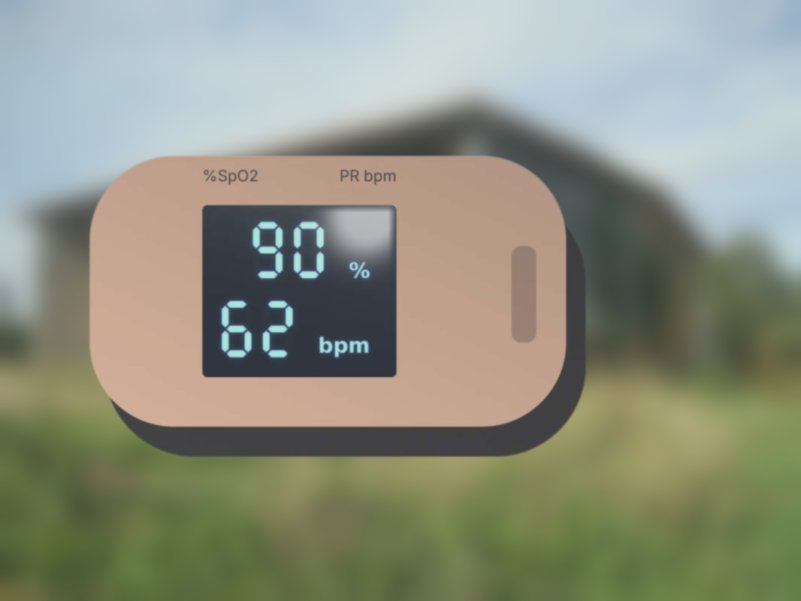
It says 62,bpm
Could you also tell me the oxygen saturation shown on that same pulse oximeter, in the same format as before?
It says 90,%
